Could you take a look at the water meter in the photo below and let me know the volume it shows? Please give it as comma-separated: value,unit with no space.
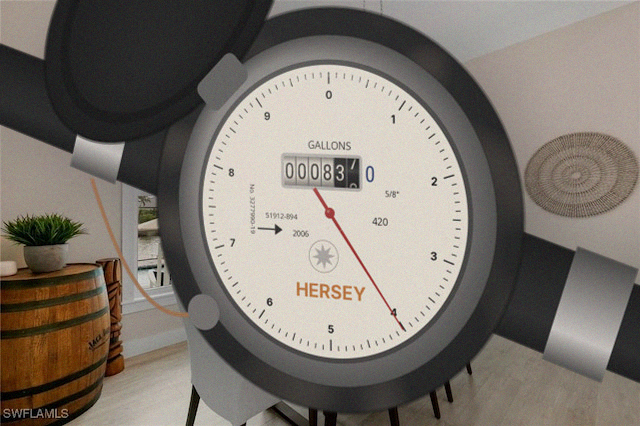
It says 8374.0,gal
